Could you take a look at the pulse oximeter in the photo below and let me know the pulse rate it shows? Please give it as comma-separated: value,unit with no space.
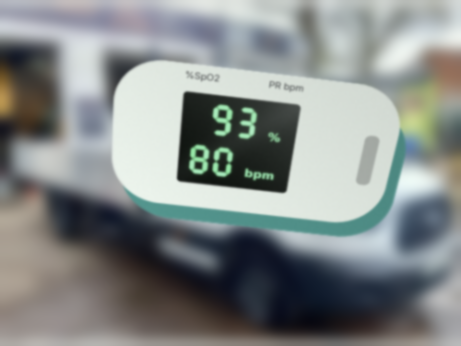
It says 80,bpm
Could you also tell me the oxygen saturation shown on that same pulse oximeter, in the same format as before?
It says 93,%
